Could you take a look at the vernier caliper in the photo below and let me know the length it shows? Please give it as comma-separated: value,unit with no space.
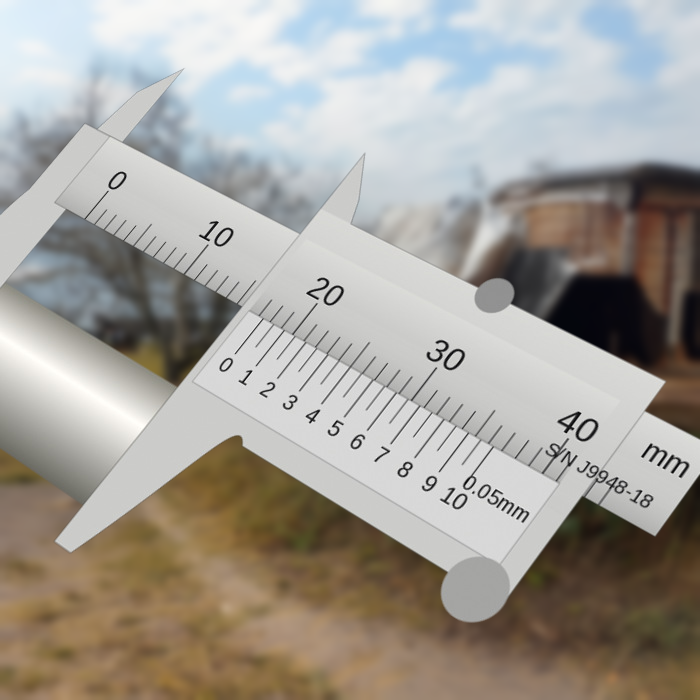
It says 17.4,mm
